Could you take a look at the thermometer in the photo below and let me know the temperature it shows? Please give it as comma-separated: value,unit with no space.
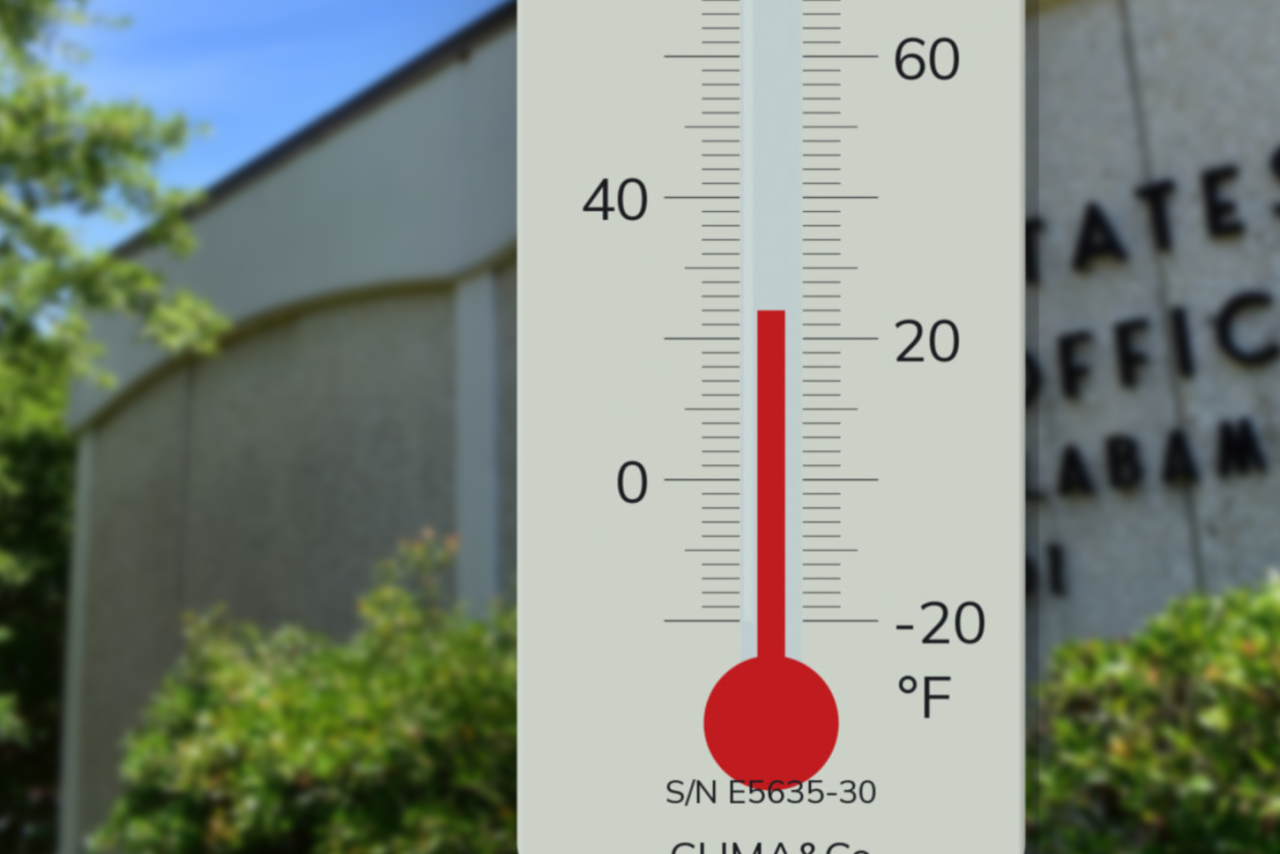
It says 24,°F
